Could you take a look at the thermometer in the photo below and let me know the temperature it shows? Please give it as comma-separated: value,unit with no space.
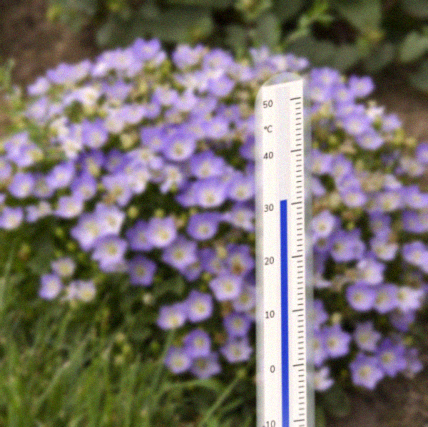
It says 31,°C
